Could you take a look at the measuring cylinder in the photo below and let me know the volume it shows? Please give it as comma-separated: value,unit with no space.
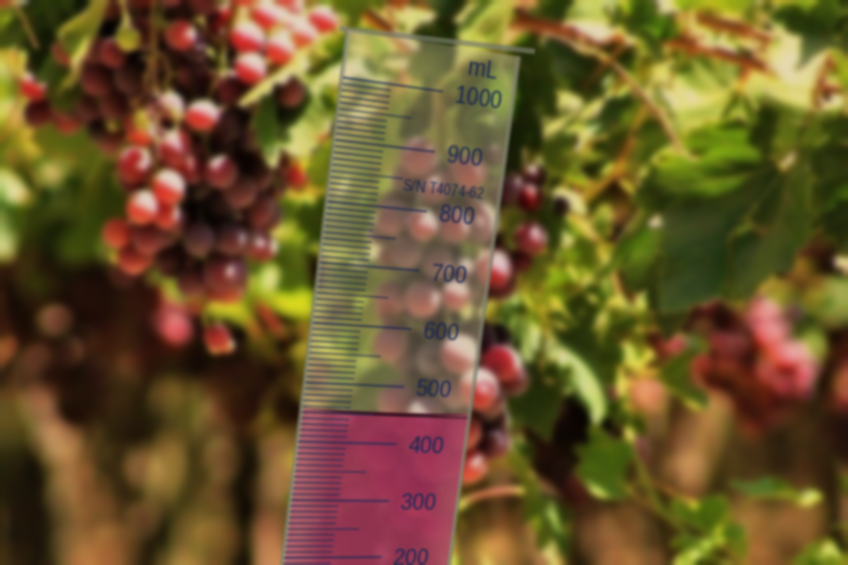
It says 450,mL
